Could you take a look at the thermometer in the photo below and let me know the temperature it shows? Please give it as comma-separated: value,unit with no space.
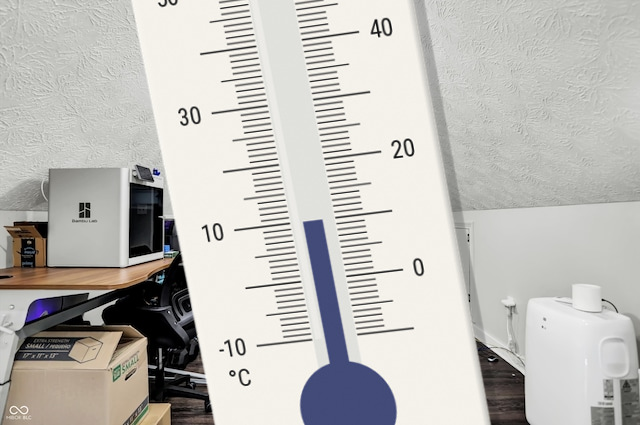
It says 10,°C
